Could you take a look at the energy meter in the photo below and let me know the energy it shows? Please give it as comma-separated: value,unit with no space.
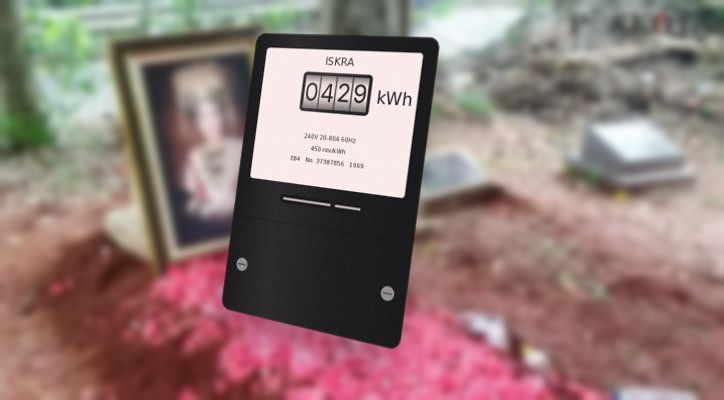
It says 429,kWh
